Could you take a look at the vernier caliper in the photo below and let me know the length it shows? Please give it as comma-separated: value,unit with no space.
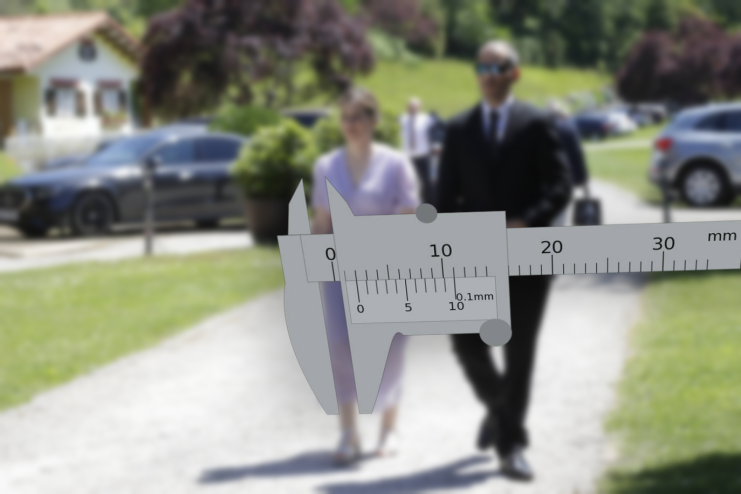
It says 2.0,mm
